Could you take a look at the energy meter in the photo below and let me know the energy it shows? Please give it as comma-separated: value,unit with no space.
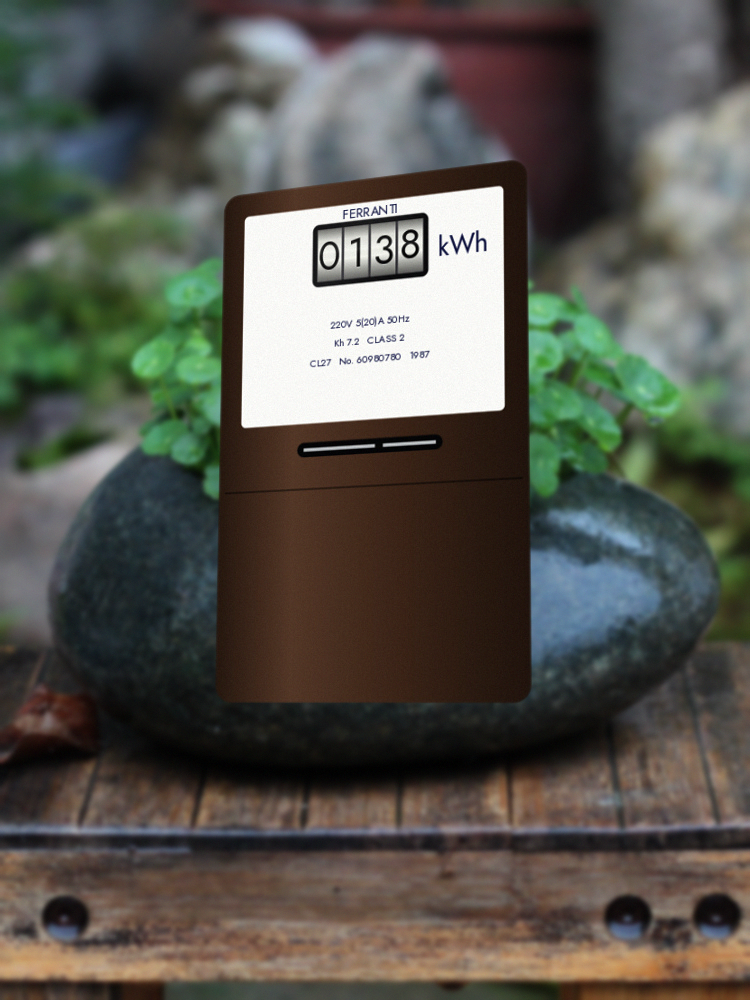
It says 138,kWh
